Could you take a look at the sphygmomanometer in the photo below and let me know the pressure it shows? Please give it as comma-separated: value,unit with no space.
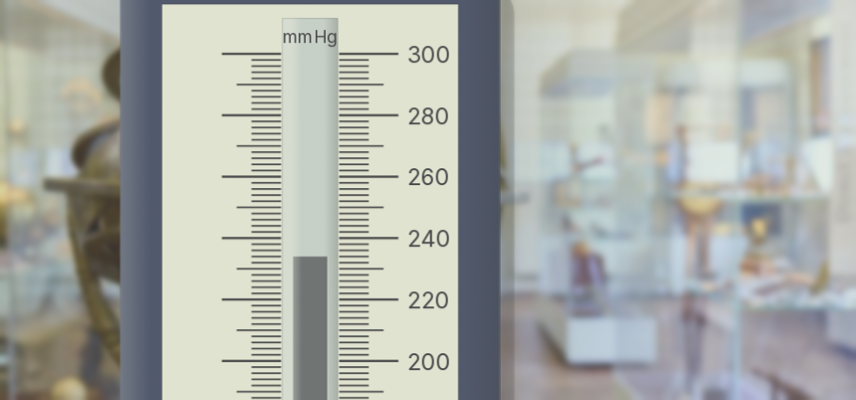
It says 234,mmHg
